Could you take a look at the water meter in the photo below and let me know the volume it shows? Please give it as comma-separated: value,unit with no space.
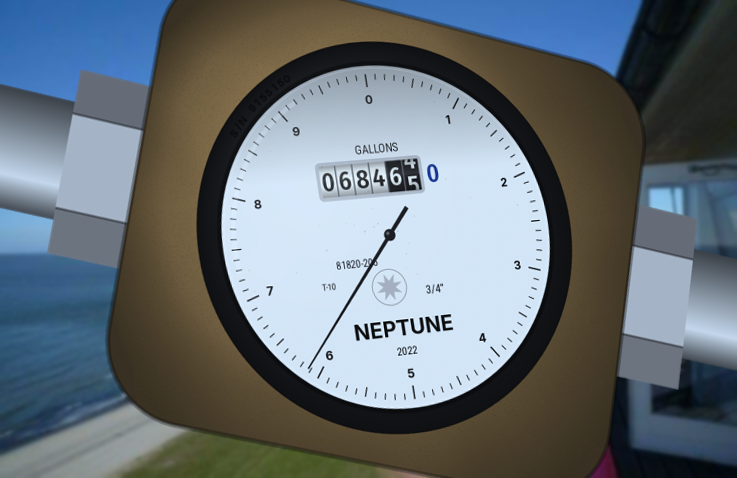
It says 684646.1,gal
